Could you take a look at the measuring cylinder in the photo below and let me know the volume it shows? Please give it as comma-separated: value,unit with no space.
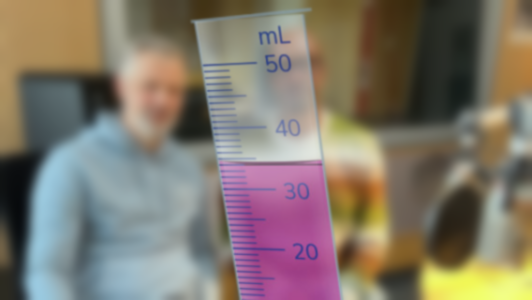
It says 34,mL
